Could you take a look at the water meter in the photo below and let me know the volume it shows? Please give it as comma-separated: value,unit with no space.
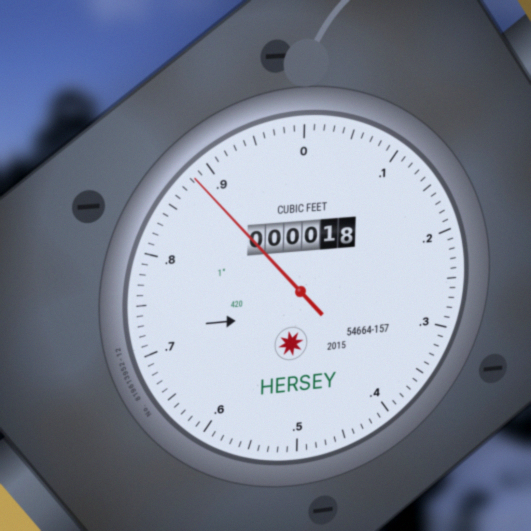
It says 17.88,ft³
